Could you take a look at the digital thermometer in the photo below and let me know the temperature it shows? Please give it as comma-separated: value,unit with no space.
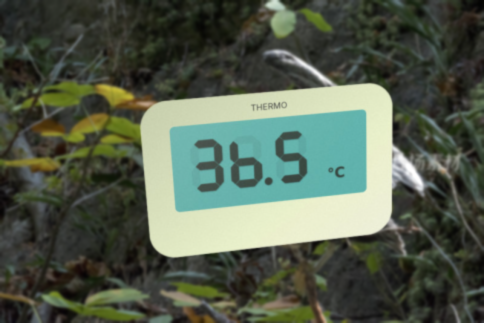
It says 36.5,°C
